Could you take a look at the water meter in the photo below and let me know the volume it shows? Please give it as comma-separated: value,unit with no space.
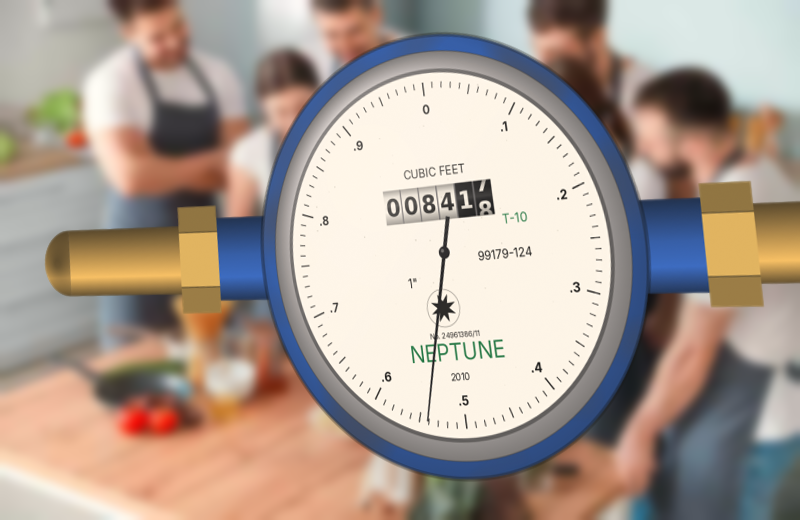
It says 8417.54,ft³
